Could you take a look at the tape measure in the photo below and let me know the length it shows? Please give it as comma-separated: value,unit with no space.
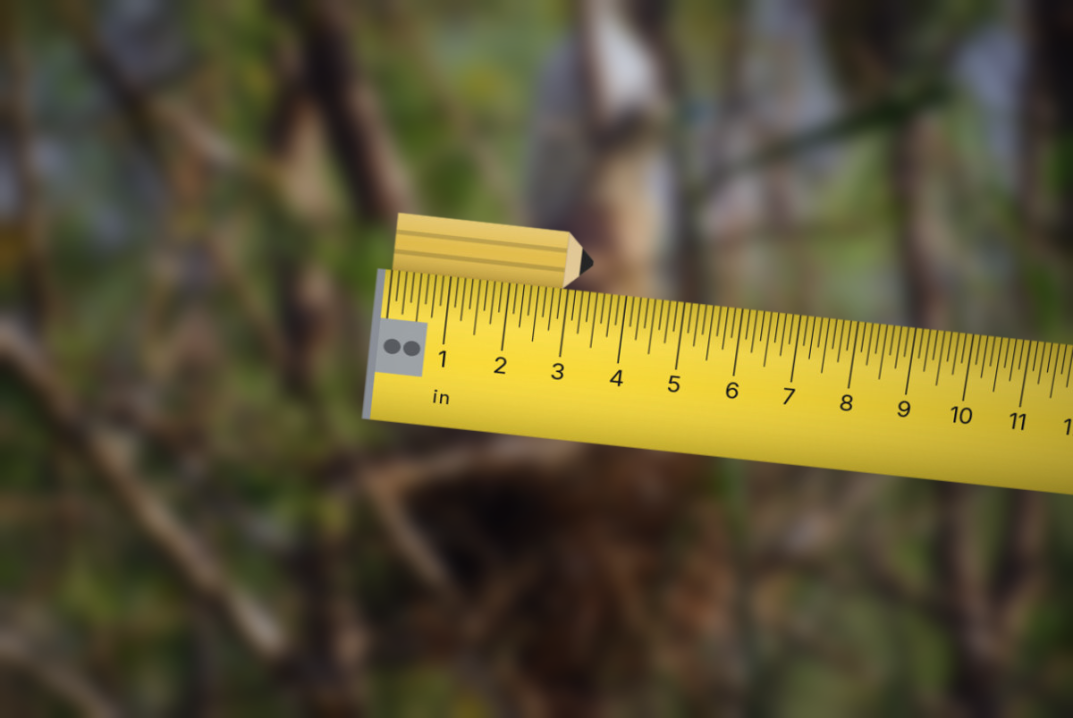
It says 3.375,in
